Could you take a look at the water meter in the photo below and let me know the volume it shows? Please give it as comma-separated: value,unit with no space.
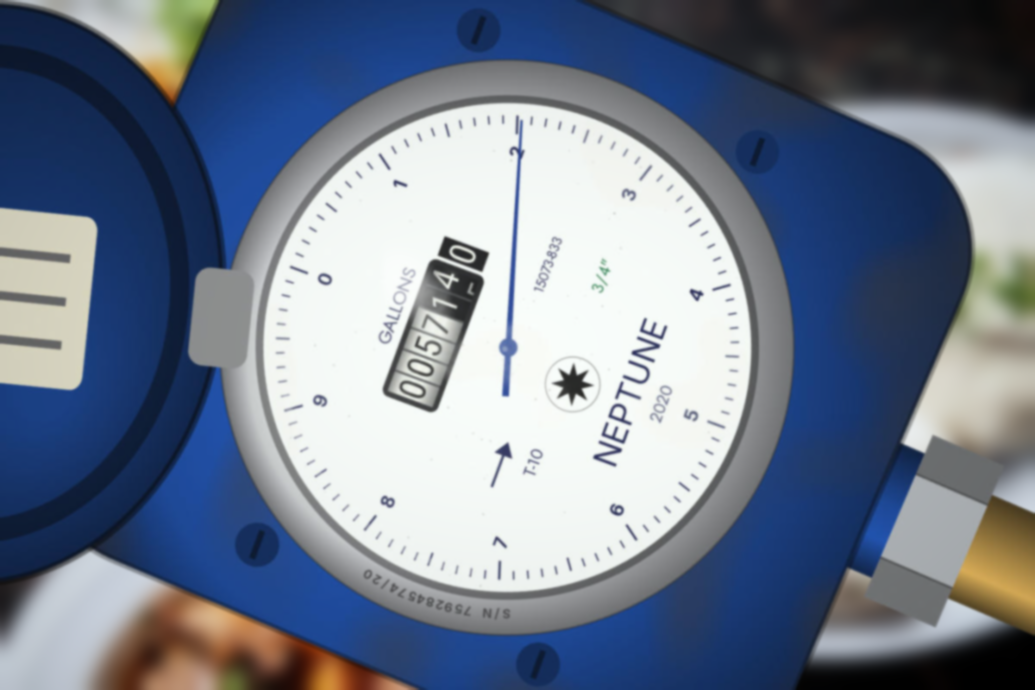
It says 57142.0,gal
